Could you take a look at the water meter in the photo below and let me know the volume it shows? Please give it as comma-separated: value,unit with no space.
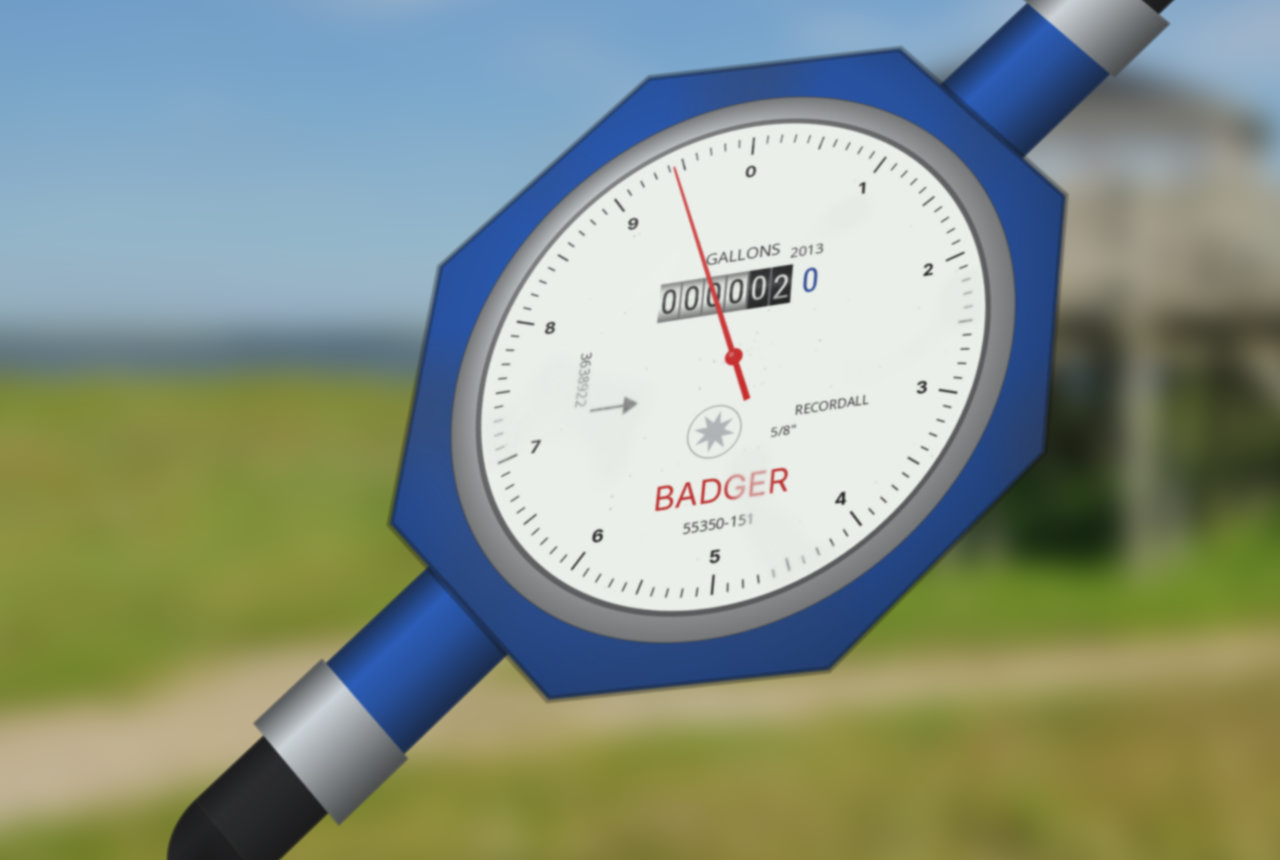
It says 19.4,gal
